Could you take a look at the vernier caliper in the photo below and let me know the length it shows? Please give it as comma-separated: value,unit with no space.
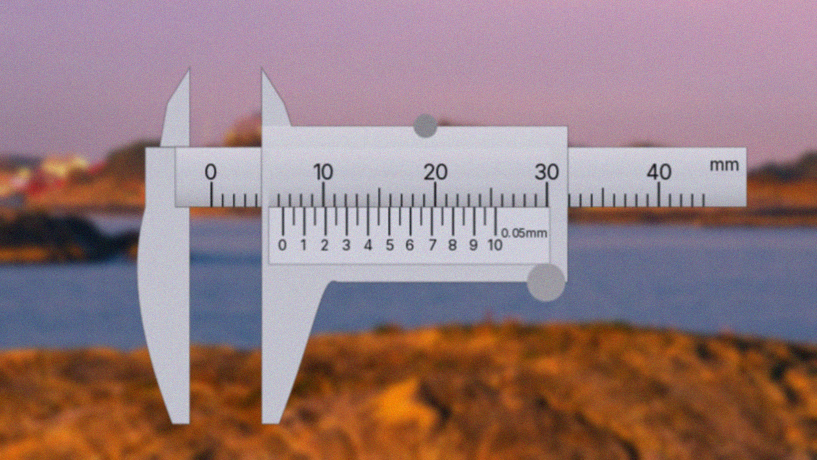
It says 6.4,mm
